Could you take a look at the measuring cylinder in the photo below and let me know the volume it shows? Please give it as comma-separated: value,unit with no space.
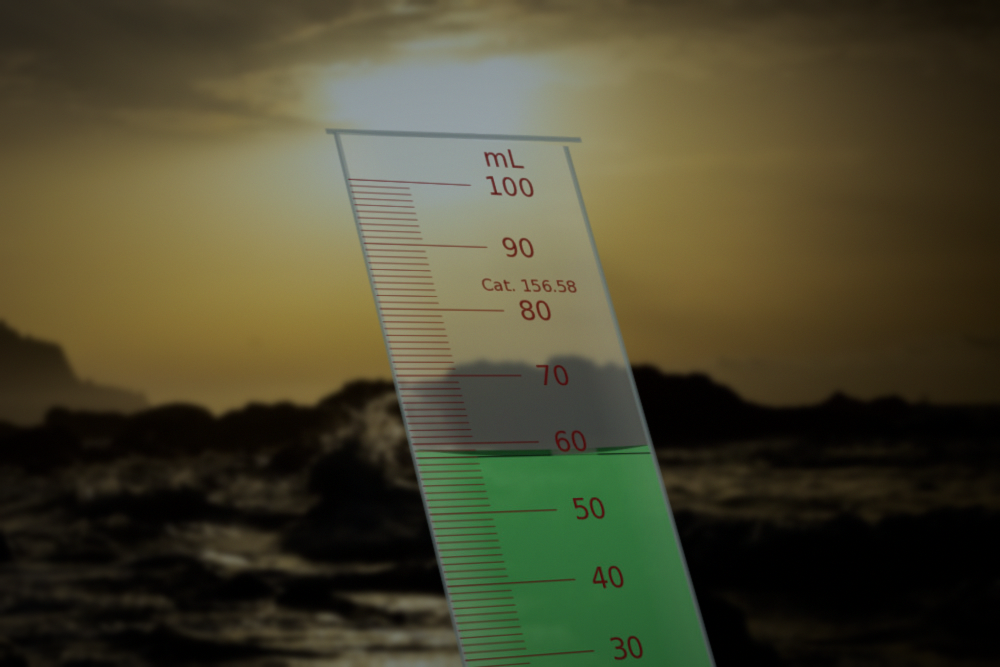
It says 58,mL
